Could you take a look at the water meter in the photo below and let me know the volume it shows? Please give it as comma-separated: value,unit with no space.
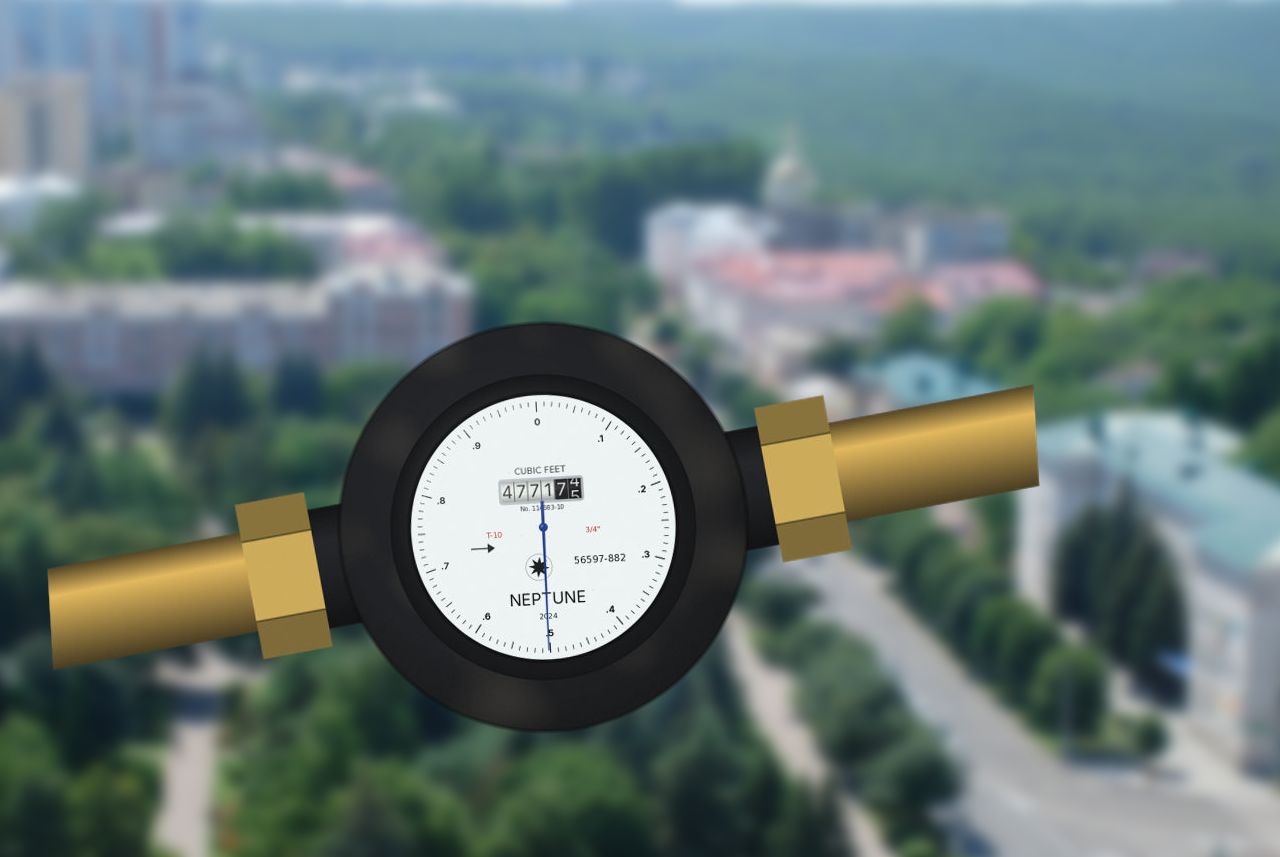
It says 477174.50,ft³
